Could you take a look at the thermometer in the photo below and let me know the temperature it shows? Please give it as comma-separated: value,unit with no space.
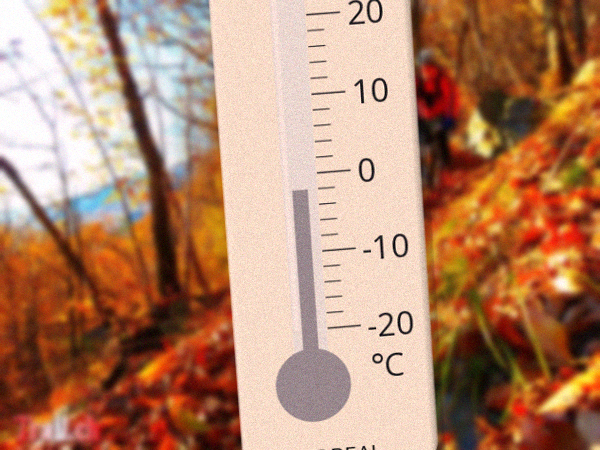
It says -2,°C
